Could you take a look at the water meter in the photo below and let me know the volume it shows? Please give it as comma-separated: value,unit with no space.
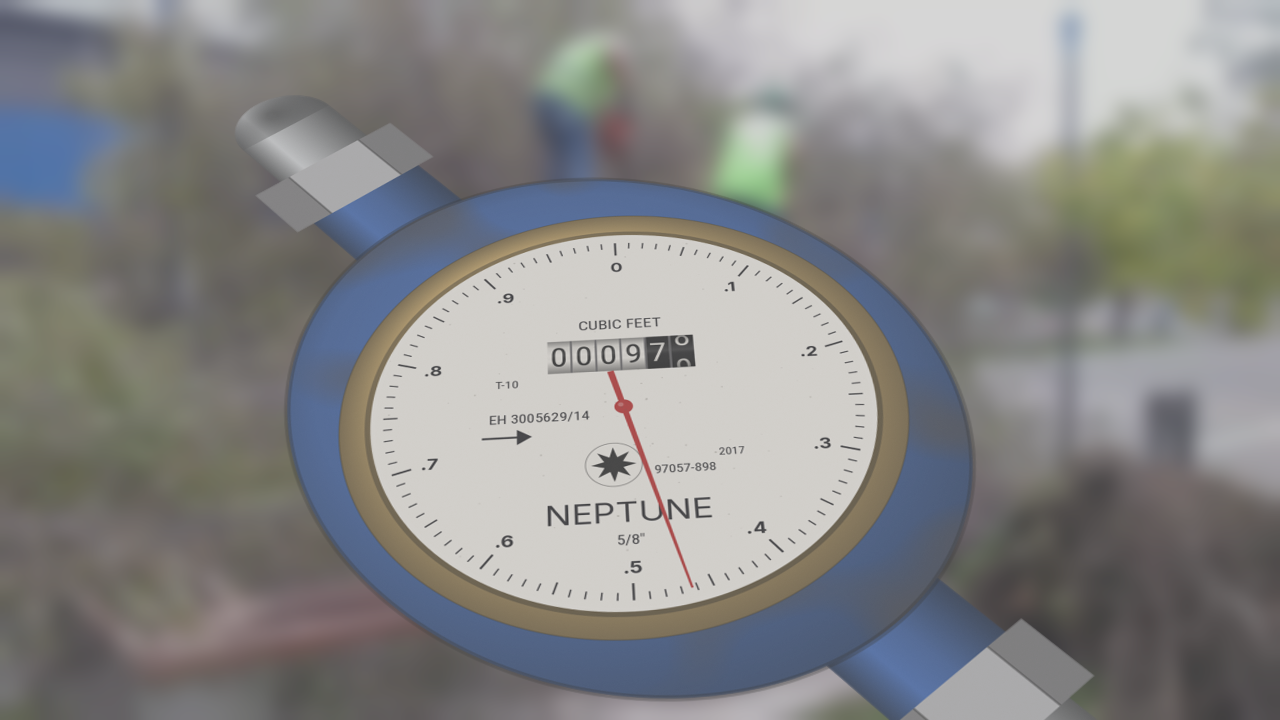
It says 978.46,ft³
